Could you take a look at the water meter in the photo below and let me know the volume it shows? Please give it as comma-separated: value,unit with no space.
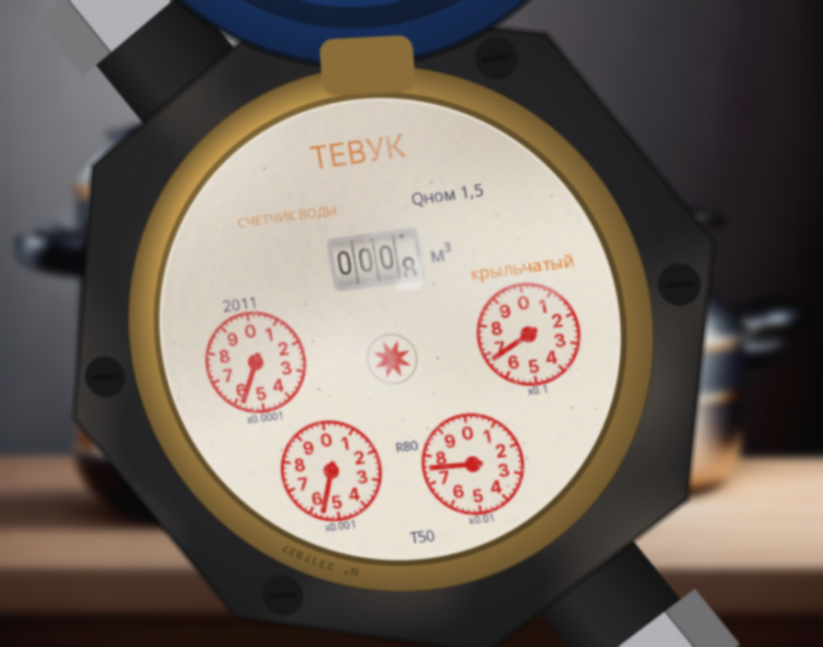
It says 7.6755,m³
